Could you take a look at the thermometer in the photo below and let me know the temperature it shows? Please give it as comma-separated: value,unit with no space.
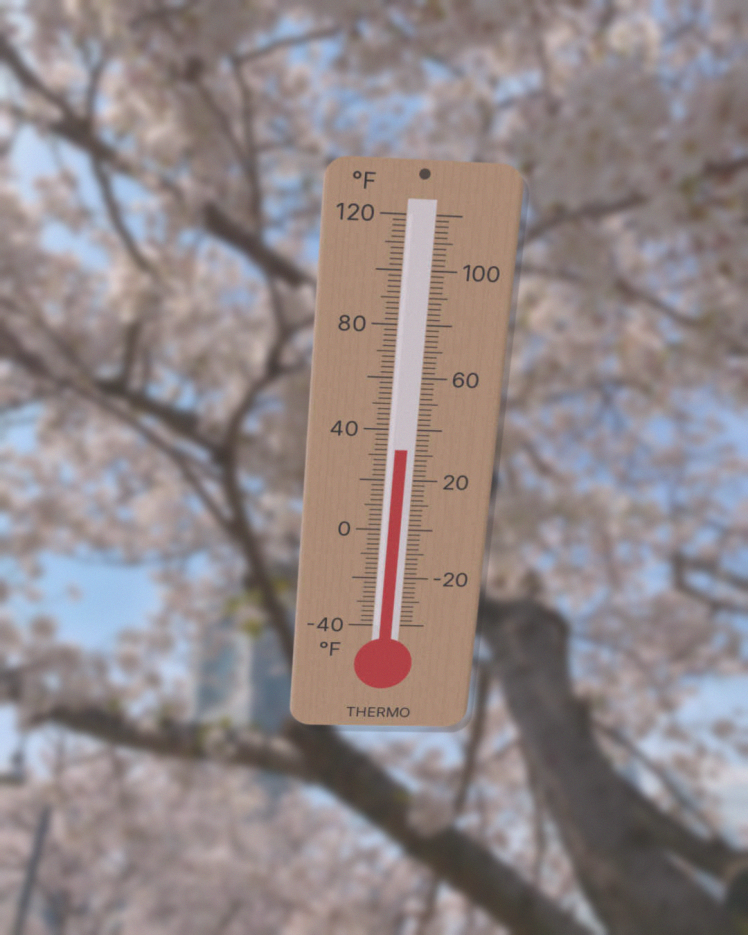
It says 32,°F
